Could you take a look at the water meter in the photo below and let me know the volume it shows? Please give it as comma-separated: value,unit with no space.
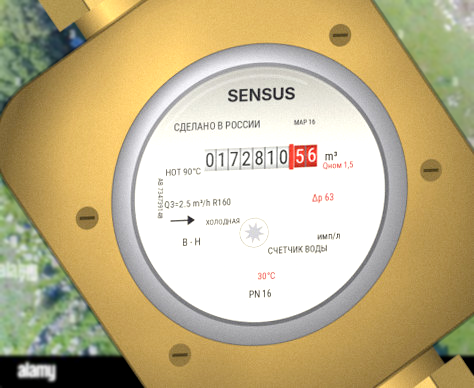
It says 172810.56,m³
